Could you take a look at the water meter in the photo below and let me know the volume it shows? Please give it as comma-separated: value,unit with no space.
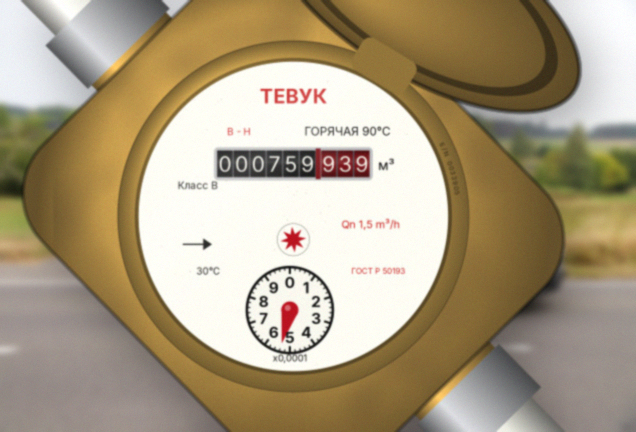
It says 759.9395,m³
